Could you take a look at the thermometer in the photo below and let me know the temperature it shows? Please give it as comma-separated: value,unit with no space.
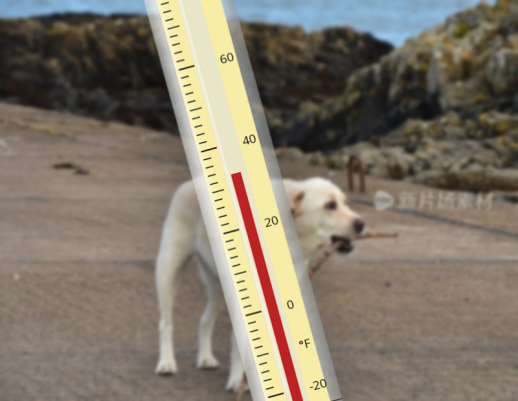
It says 33,°F
